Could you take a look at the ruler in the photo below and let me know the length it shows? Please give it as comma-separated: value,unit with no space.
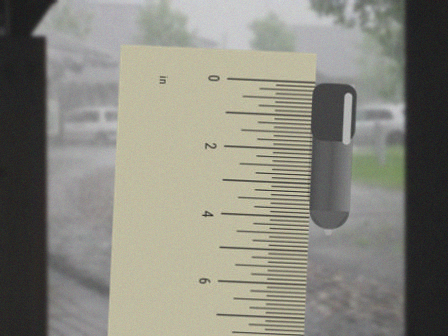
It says 4.5,in
